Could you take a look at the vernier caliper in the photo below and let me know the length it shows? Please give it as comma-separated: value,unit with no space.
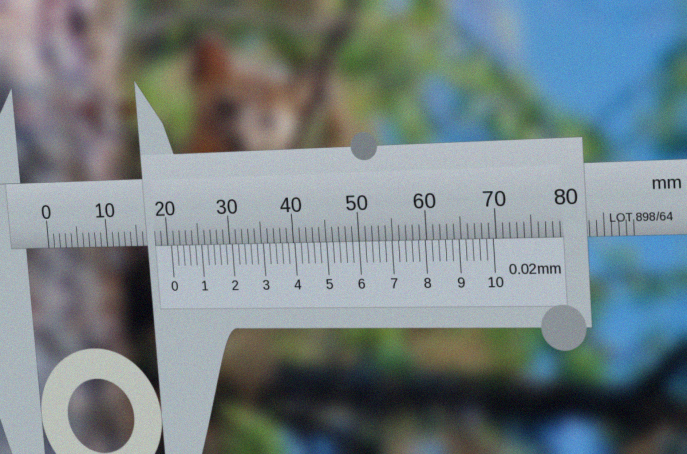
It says 20.6,mm
